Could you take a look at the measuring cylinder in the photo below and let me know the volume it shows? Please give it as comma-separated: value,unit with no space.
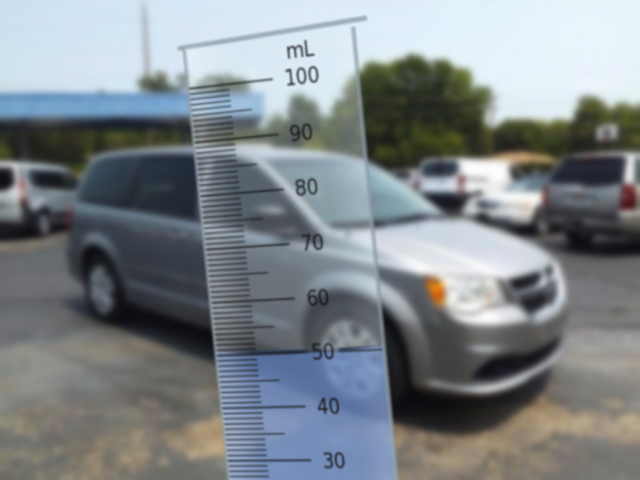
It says 50,mL
